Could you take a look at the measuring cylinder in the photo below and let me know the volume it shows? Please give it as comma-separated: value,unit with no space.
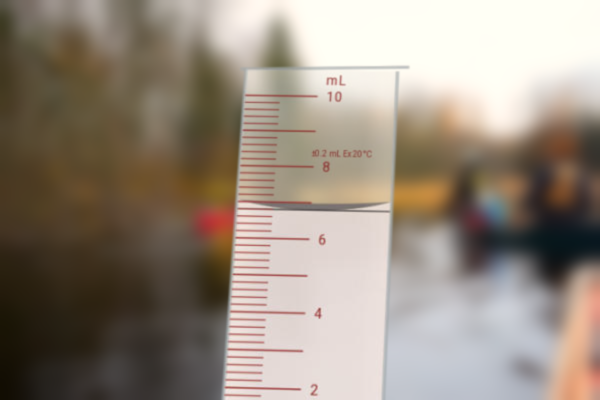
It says 6.8,mL
